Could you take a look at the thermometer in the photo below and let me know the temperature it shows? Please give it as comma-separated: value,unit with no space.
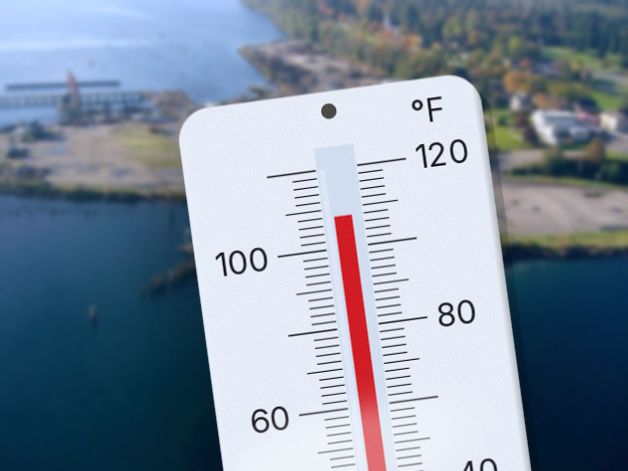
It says 108,°F
